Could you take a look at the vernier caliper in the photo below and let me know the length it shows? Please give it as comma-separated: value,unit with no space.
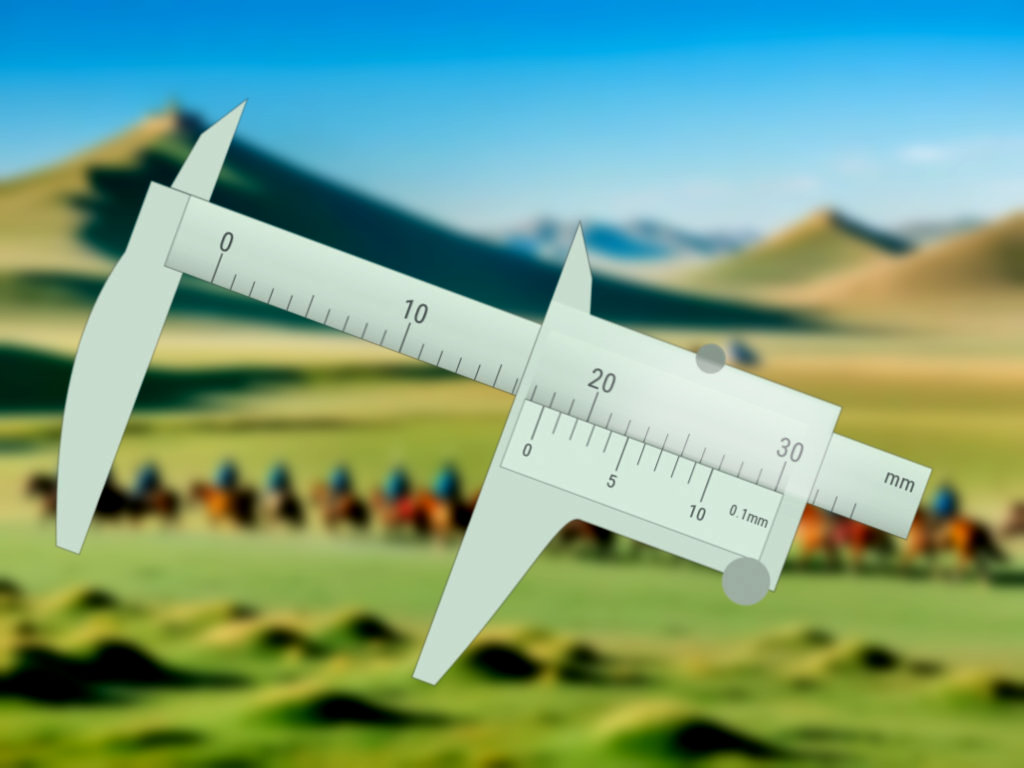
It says 17.7,mm
